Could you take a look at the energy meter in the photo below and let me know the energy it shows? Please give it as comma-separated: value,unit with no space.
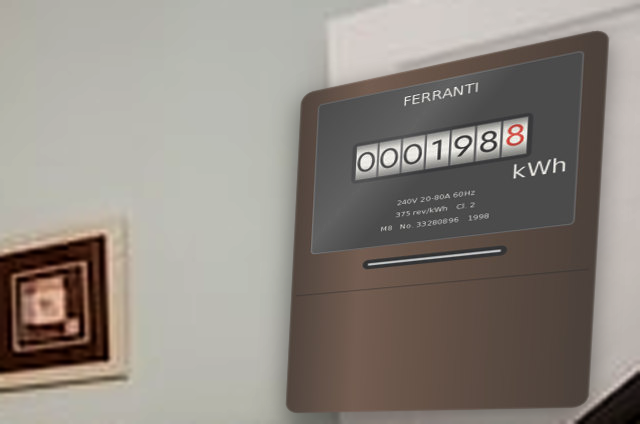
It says 198.8,kWh
